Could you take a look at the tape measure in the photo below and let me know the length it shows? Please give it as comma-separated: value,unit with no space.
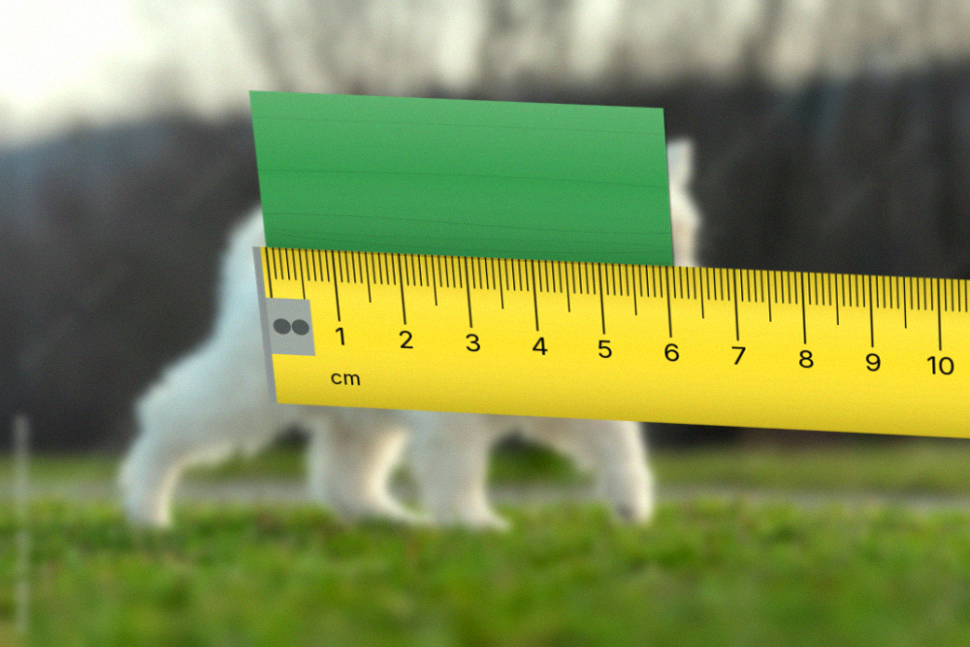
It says 6.1,cm
